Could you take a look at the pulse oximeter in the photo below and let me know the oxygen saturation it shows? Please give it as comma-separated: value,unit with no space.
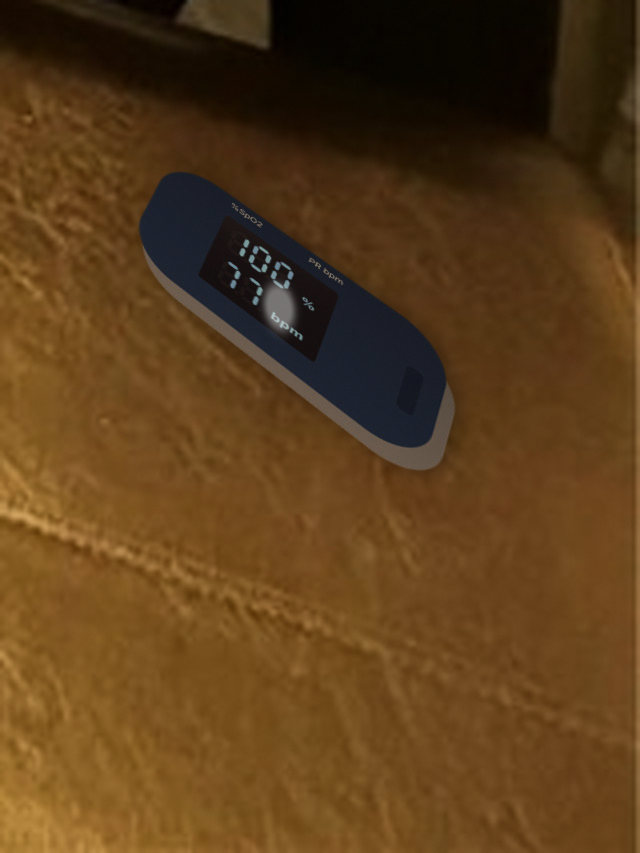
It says 100,%
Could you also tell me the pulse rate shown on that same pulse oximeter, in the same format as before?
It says 77,bpm
